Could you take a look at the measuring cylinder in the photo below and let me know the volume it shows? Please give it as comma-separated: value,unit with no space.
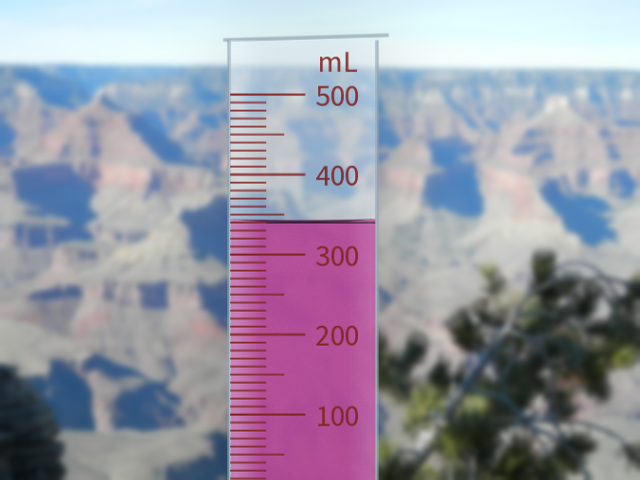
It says 340,mL
